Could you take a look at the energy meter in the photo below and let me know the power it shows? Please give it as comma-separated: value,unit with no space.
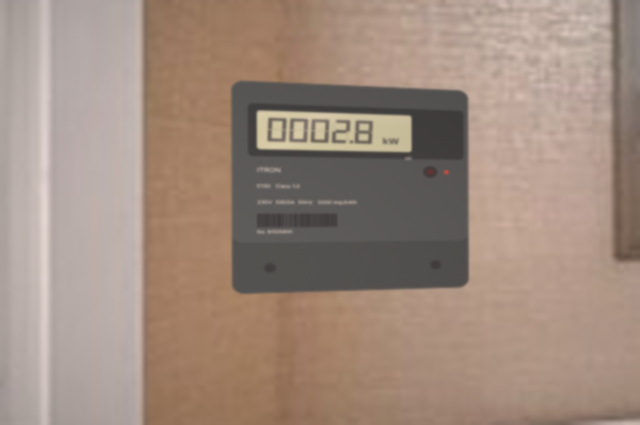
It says 2.8,kW
